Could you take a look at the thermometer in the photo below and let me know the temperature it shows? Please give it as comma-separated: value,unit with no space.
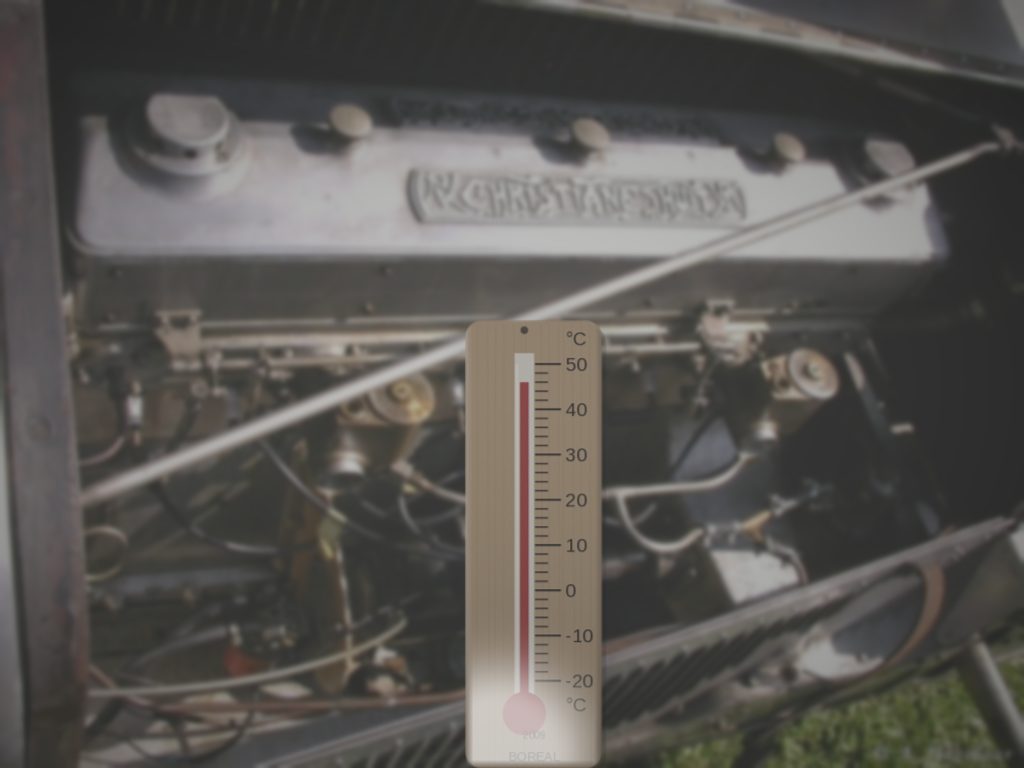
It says 46,°C
